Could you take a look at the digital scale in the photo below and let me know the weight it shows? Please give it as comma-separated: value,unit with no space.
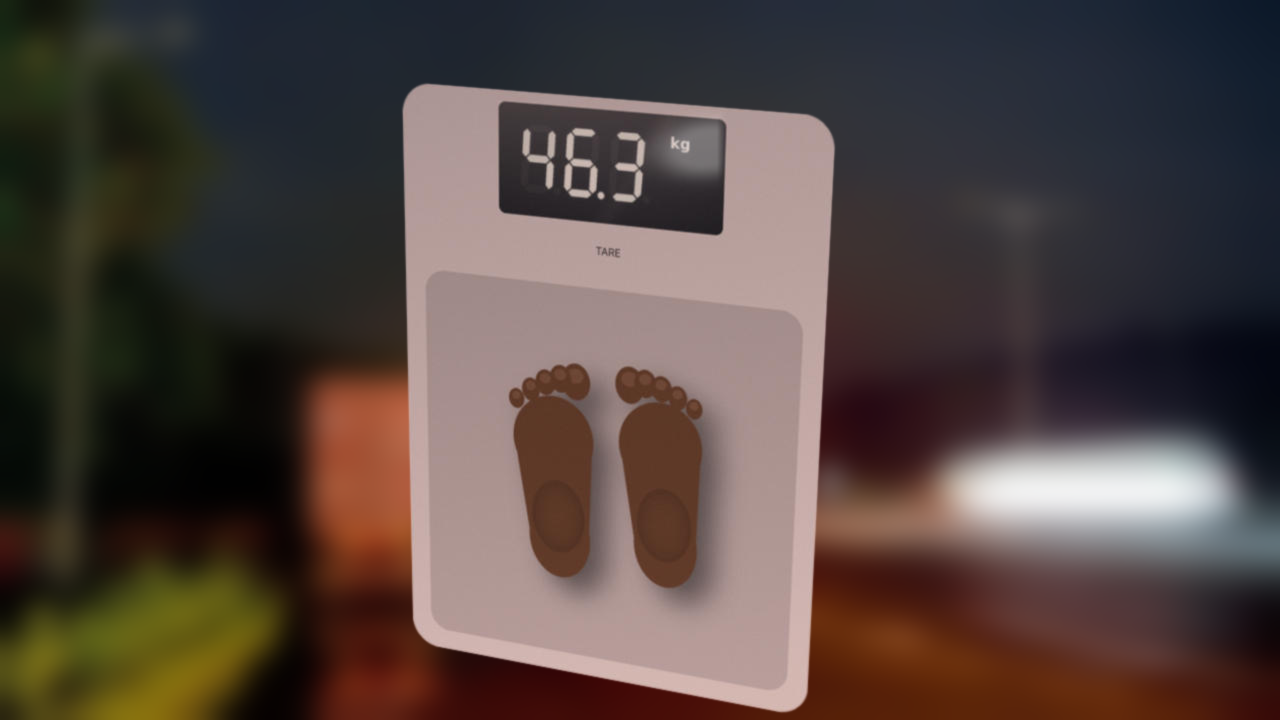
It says 46.3,kg
